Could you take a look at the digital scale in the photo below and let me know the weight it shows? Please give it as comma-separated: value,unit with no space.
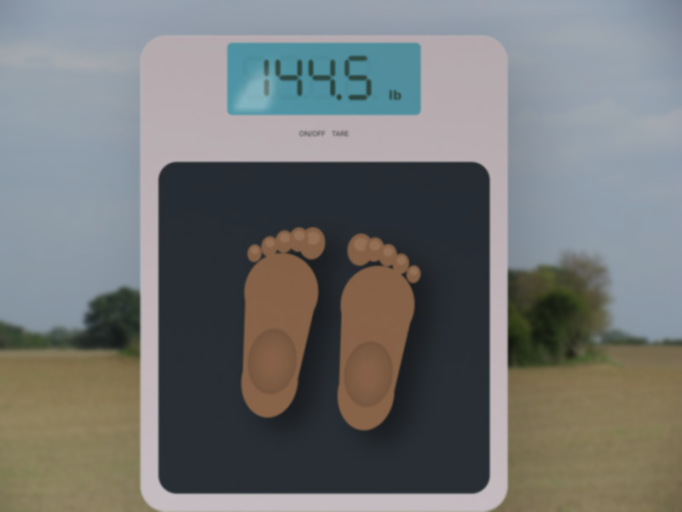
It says 144.5,lb
